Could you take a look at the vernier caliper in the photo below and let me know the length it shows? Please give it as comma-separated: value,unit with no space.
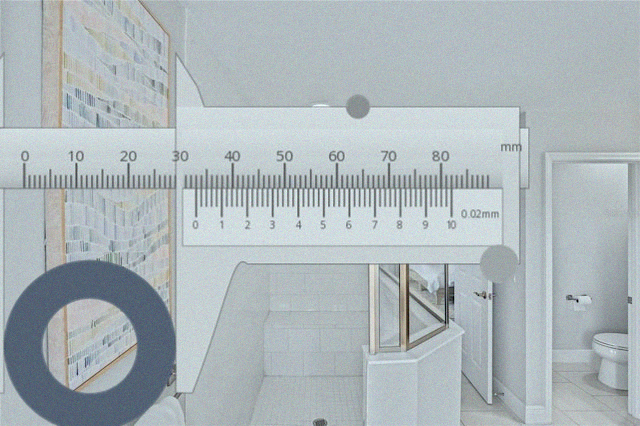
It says 33.0,mm
